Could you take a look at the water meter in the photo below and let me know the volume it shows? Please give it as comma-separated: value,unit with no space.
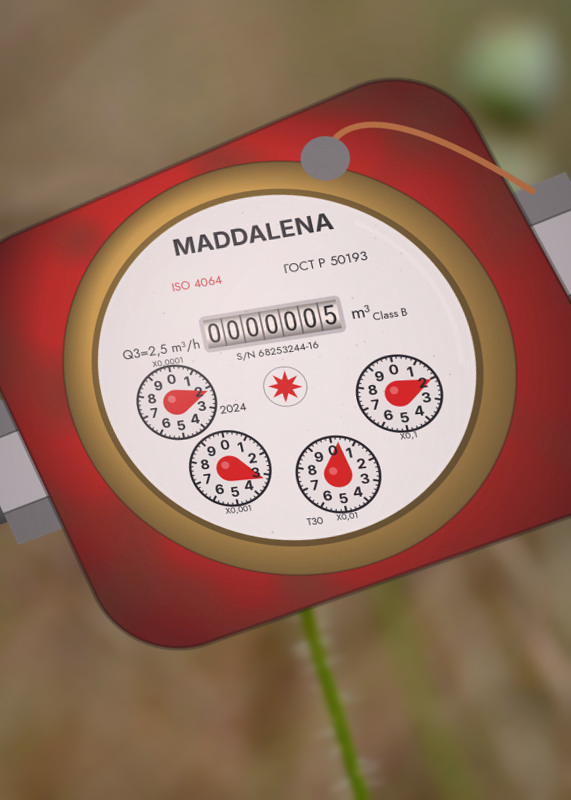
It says 5.2032,m³
